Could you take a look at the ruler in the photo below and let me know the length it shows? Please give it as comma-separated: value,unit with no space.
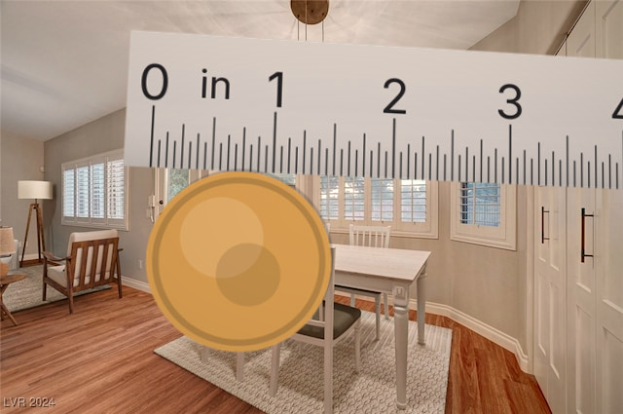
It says 1.5,in
